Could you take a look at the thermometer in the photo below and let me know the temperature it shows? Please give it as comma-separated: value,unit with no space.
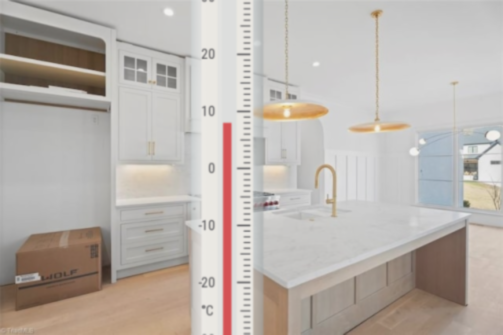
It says 8,°C
